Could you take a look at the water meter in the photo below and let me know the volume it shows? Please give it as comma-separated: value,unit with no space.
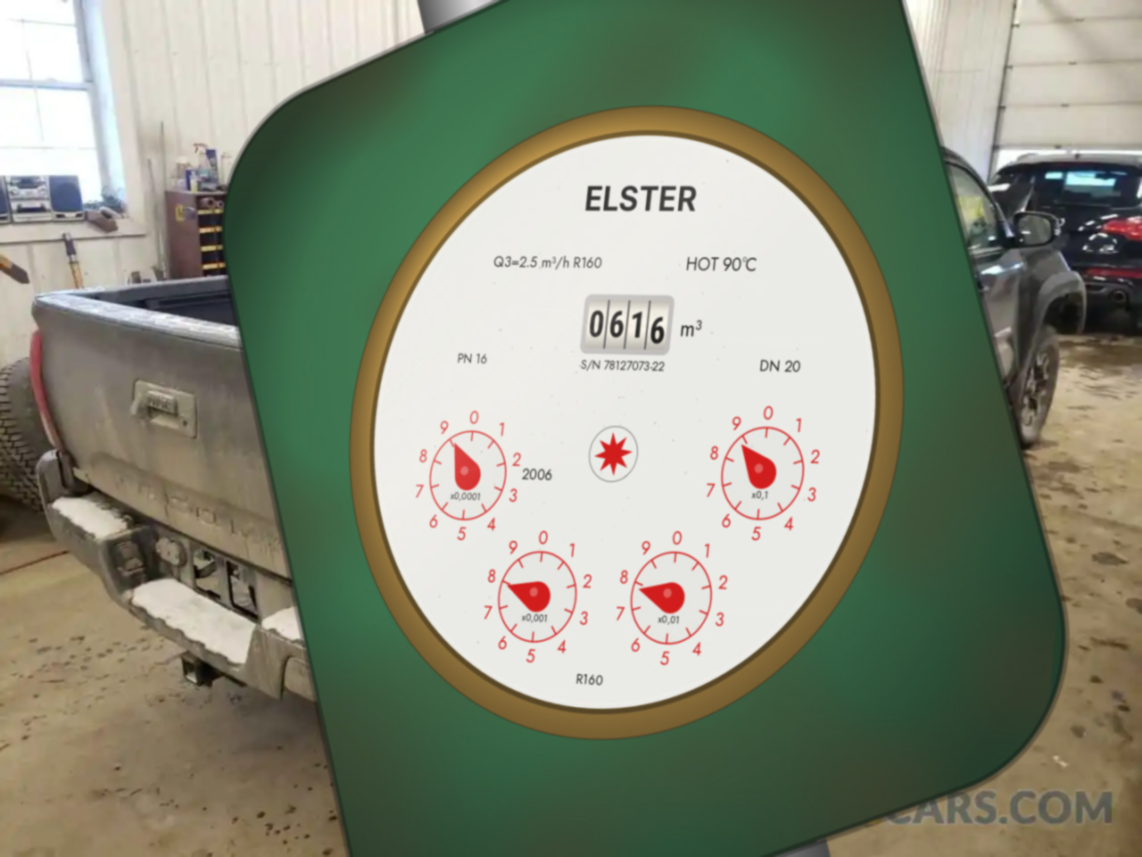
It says 615.8779,m³
